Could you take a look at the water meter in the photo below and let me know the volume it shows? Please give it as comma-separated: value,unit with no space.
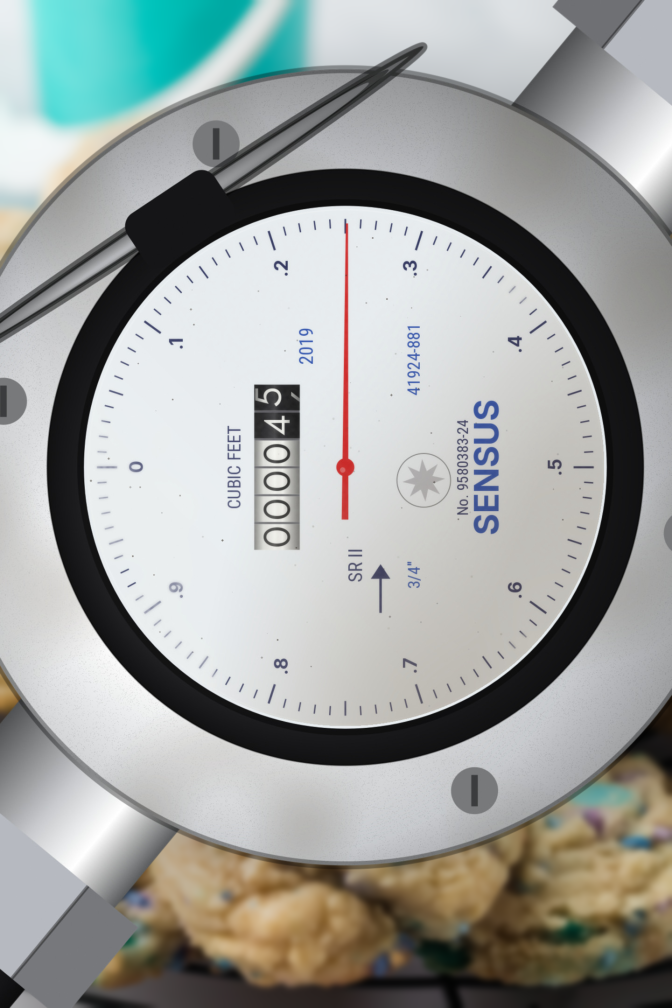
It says 45.25,ft³
